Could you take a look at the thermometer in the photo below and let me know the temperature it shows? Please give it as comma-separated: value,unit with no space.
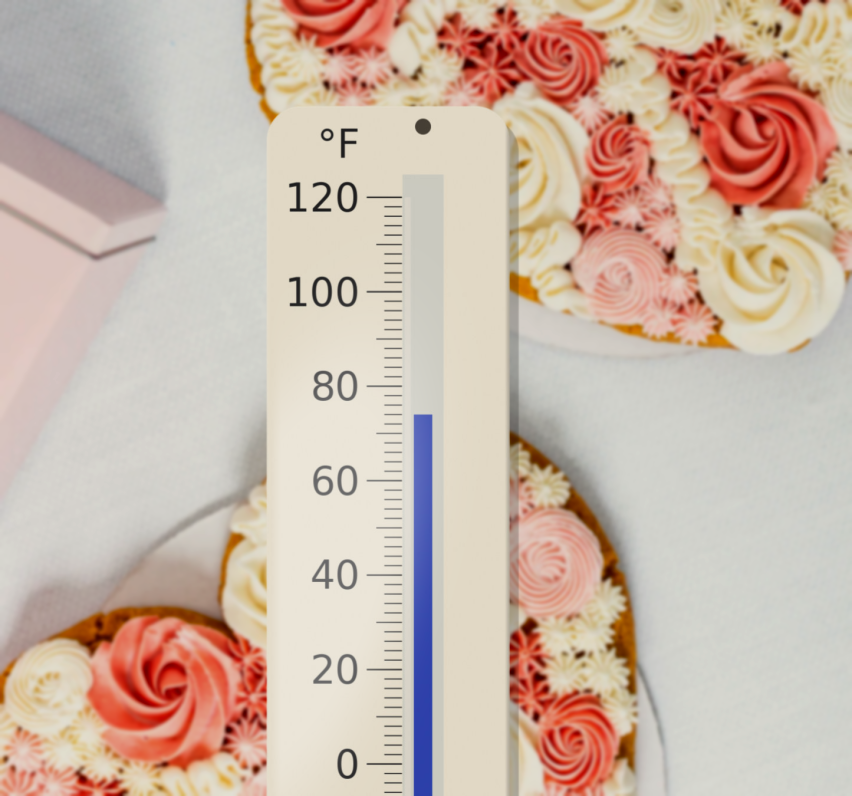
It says 74,°F
